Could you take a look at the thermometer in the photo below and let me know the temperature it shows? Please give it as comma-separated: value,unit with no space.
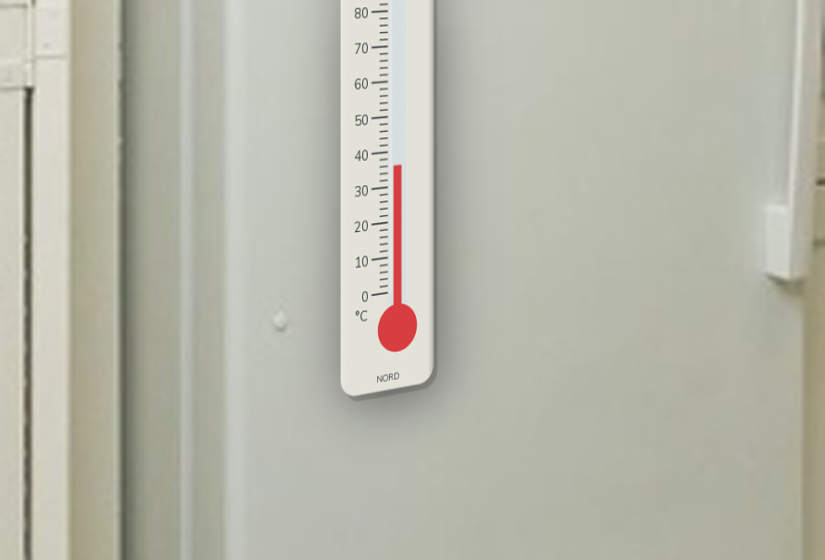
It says 36,°C
